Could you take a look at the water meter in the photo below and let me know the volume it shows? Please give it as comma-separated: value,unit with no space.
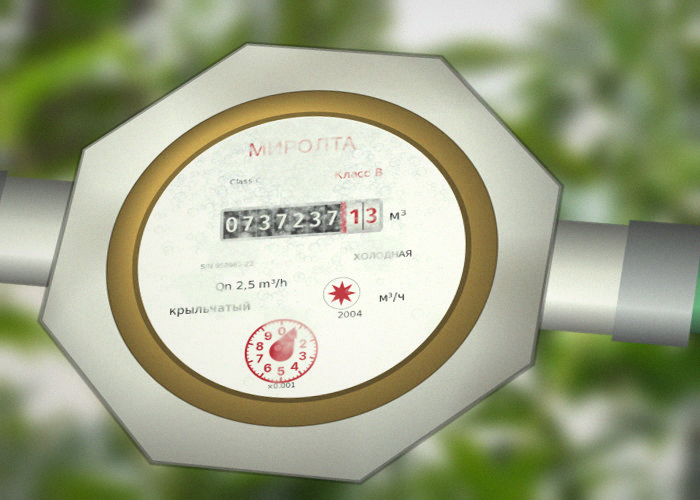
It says 737237.130,m³
